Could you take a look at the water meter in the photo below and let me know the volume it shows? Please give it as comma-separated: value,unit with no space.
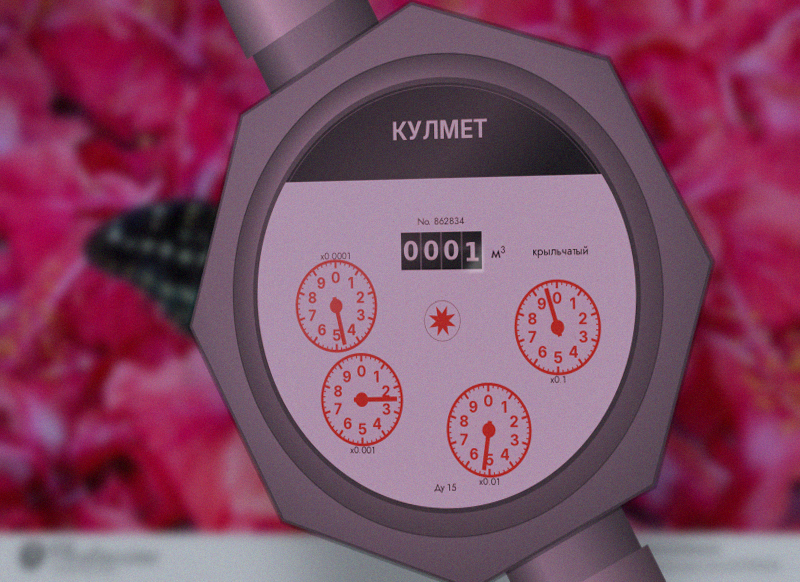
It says 0.9524,m³
